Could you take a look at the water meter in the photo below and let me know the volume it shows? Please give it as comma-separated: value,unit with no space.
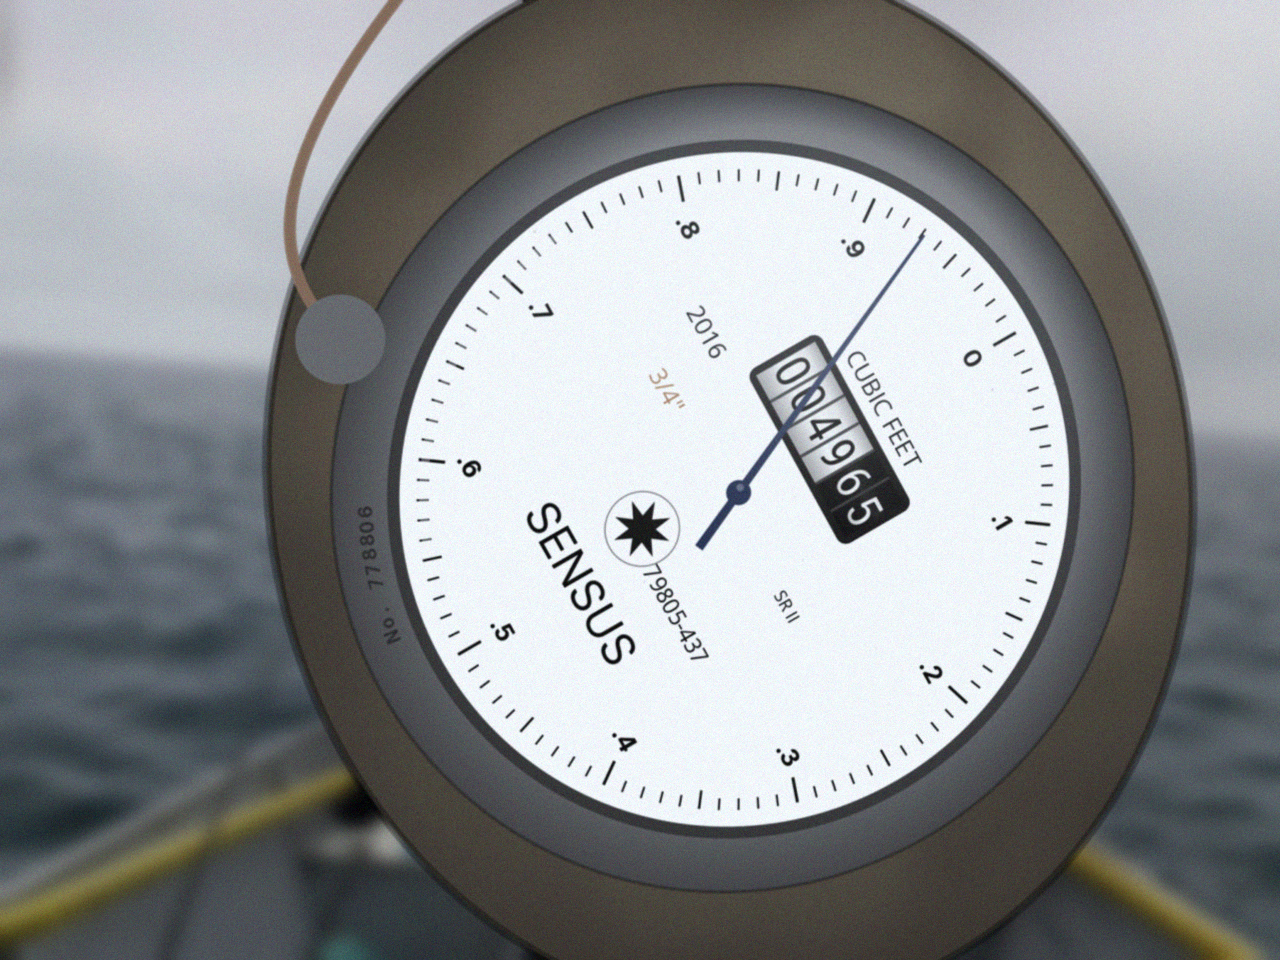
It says 4964.93,ft³
